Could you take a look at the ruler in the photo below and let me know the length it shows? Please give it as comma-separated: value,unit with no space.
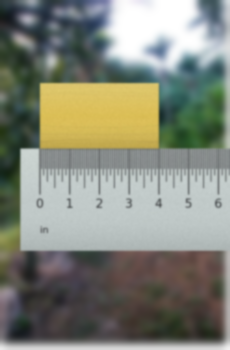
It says 4,in
